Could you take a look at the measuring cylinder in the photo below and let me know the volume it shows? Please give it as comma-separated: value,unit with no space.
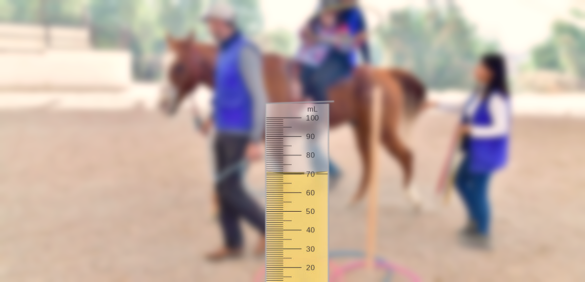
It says 70,mL
